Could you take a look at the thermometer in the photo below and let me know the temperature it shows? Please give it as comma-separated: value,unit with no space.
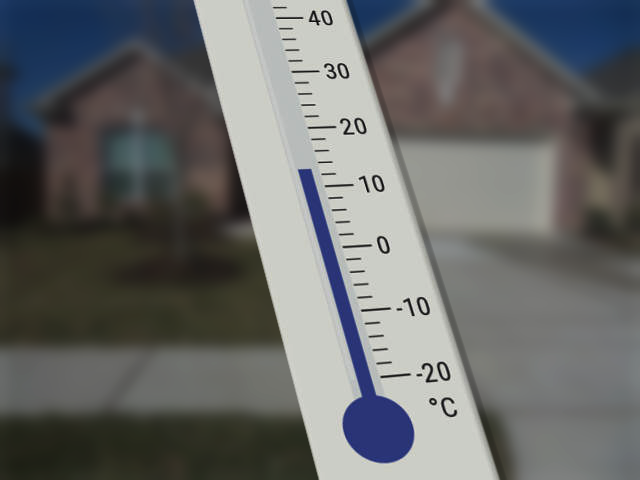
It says 13,°C
